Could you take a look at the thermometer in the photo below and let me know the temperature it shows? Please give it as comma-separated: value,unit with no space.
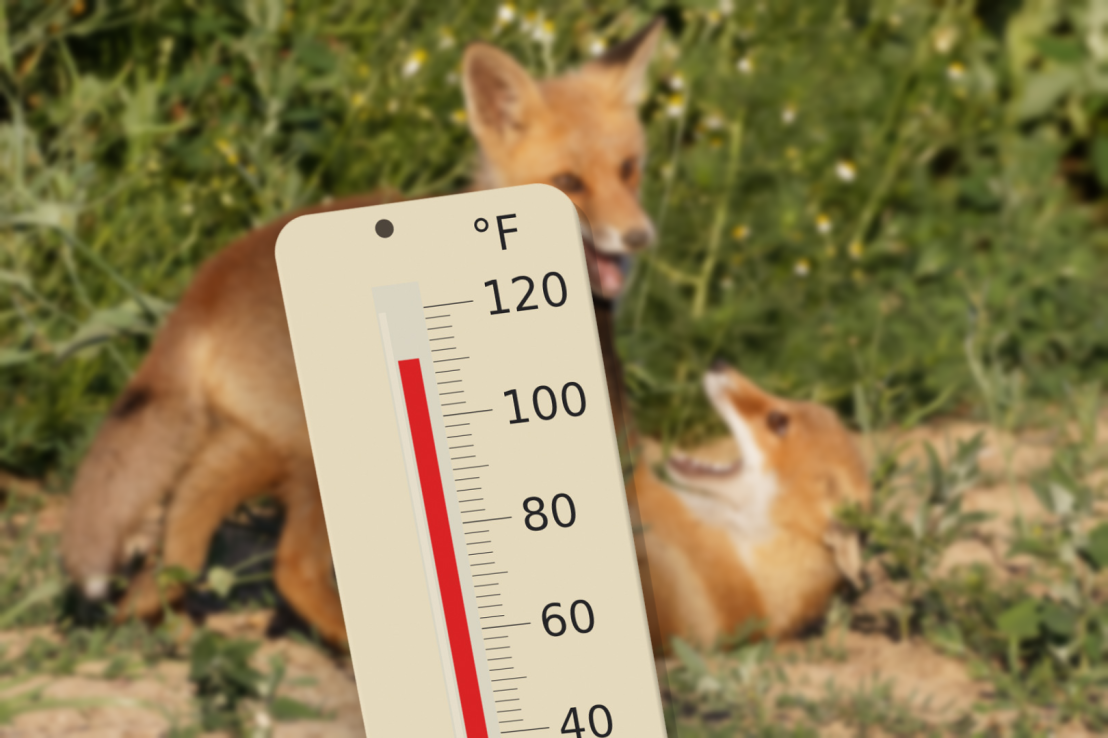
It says 111,°F
